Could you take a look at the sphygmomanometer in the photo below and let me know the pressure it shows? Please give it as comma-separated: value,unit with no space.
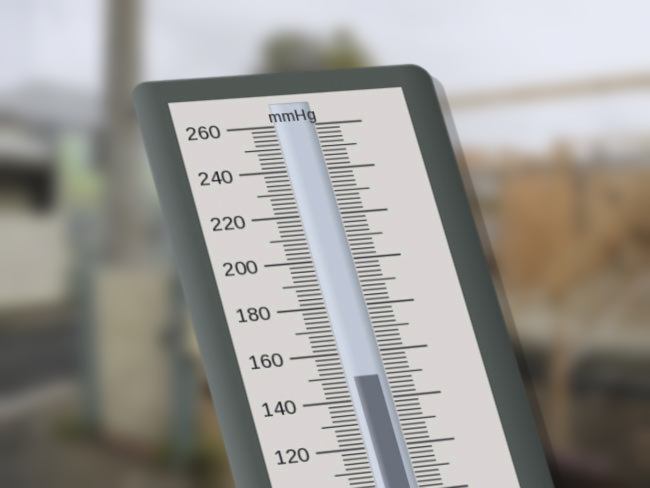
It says 150,mmHg
